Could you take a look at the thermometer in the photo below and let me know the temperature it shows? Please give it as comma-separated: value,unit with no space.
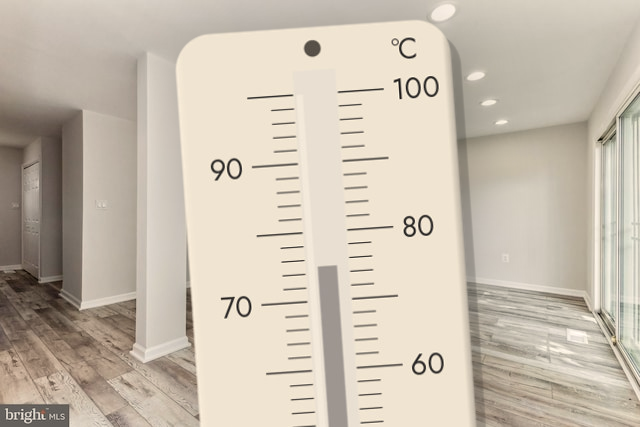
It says 75,°C
